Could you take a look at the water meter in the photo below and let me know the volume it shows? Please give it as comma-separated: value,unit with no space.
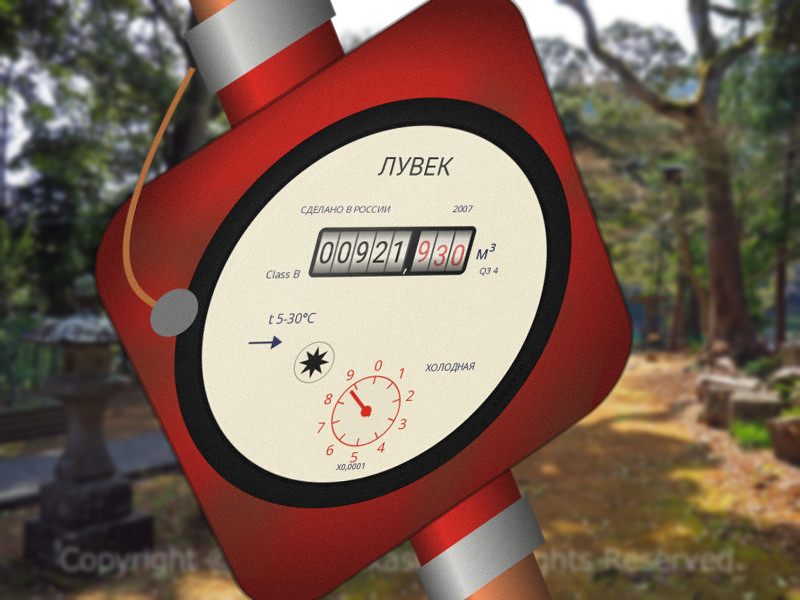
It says 921.9298,m³
